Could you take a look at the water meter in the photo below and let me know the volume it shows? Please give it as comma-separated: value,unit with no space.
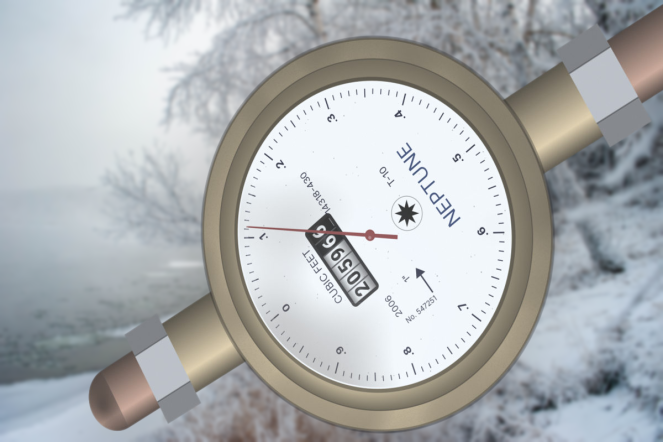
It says 205966.11,ft³
